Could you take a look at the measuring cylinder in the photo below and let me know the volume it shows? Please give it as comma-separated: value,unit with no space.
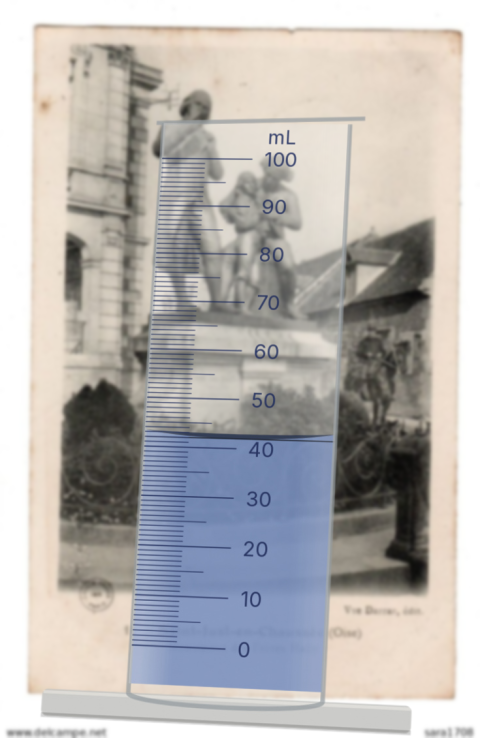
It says 42,mL
